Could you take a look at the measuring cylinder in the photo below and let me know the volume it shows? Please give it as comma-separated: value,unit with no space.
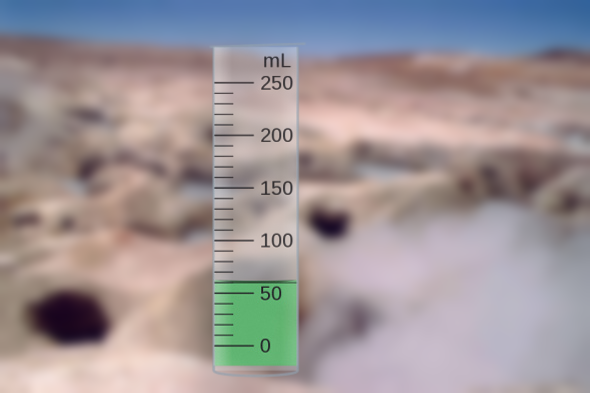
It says 60,mL
